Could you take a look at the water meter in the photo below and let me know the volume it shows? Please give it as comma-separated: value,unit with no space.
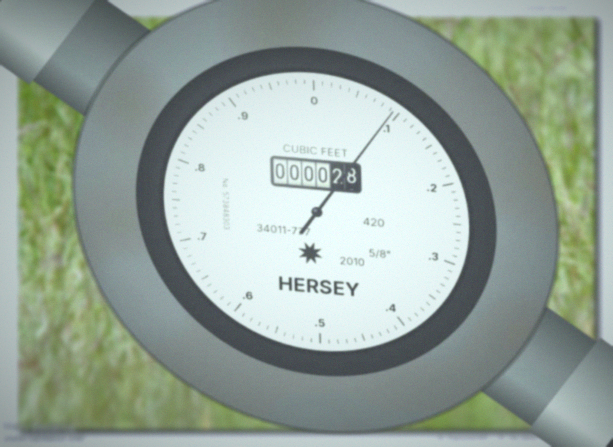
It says 28.09,ft³
